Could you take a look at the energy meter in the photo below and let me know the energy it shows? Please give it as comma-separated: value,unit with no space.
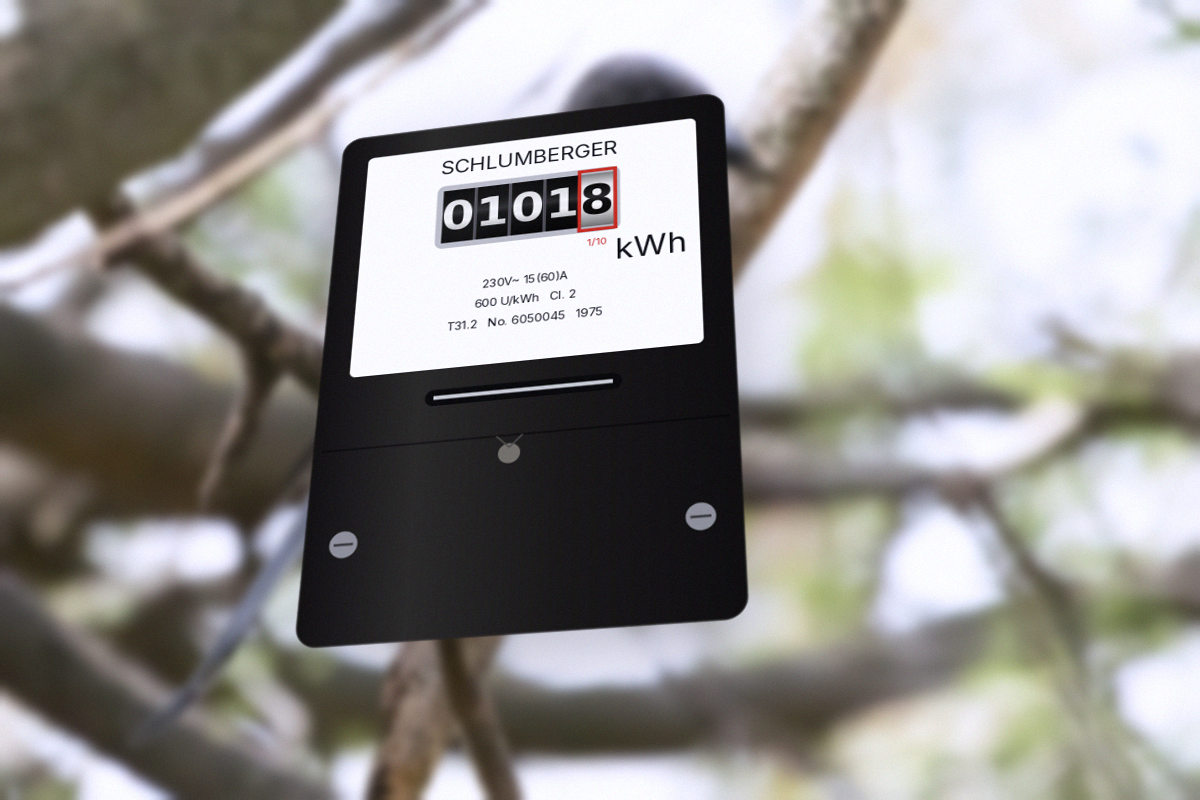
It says 101.8,kWh
